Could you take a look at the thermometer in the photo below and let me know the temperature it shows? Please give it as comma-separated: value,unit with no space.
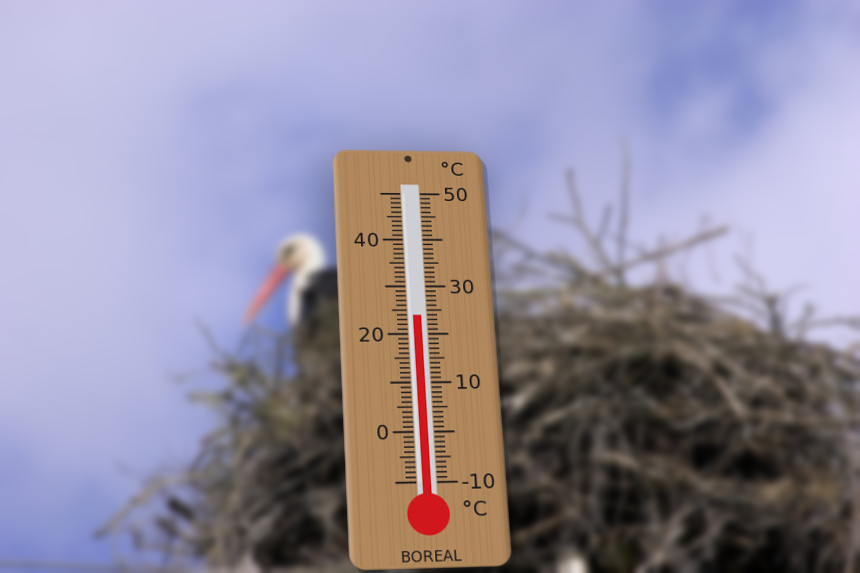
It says 24,°C
